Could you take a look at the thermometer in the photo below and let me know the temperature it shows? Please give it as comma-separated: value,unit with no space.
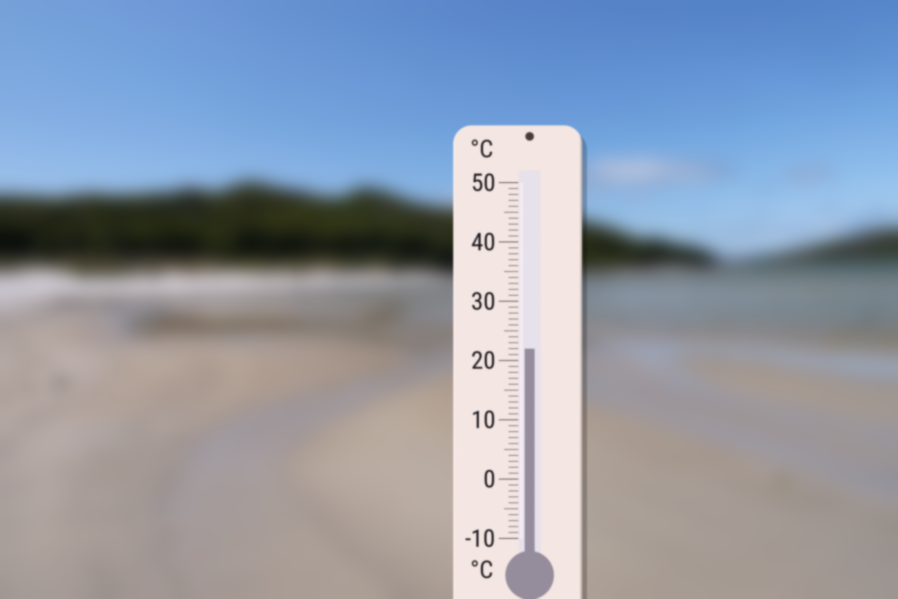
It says 22,°C
